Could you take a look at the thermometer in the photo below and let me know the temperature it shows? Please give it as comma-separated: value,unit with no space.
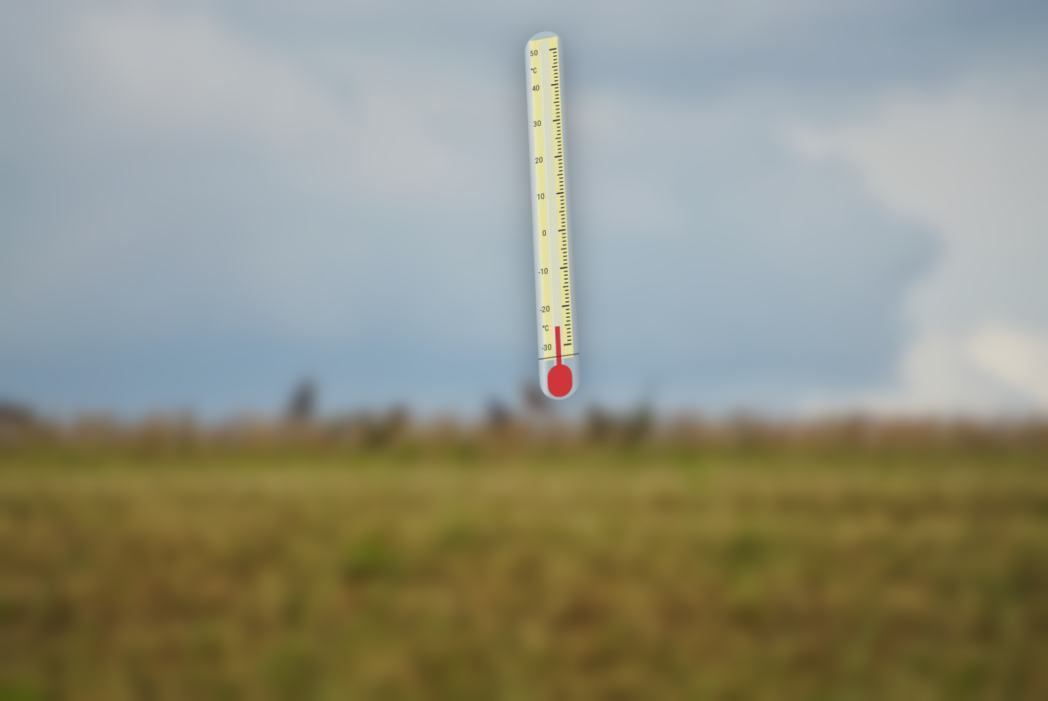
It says -25,°C
